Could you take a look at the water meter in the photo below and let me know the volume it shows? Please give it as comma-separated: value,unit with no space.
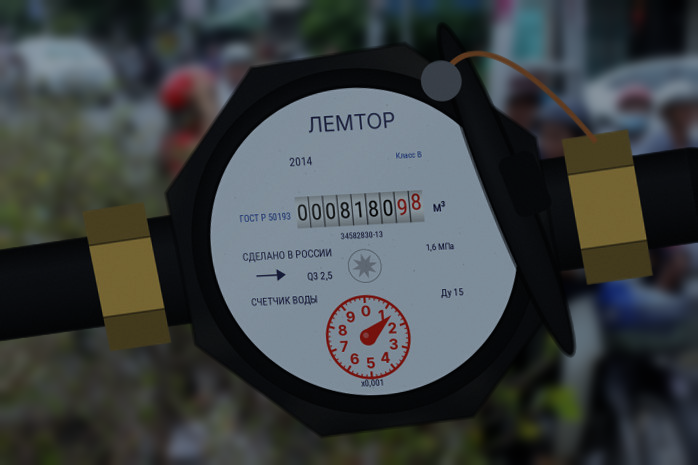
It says 8180.981,m³
